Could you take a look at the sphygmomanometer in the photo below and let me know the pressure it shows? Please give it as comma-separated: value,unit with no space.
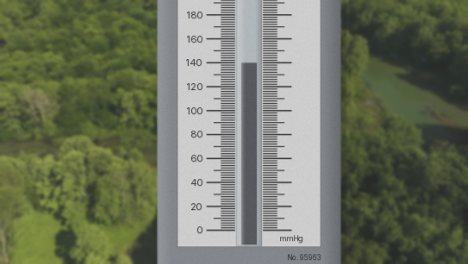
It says 140,mmHg
